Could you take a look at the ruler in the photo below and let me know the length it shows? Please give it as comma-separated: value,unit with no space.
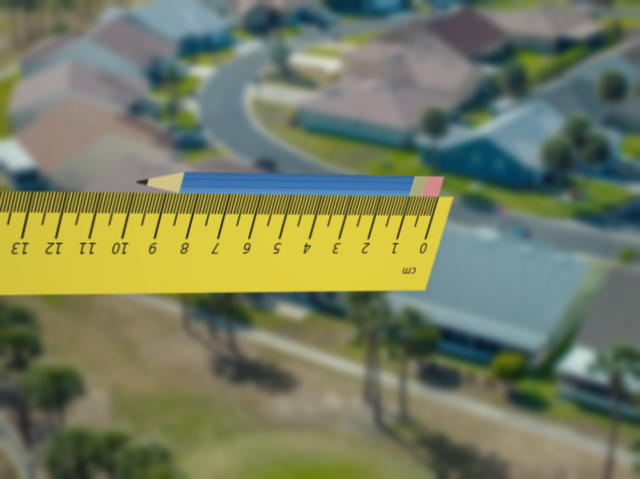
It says 10,cm
